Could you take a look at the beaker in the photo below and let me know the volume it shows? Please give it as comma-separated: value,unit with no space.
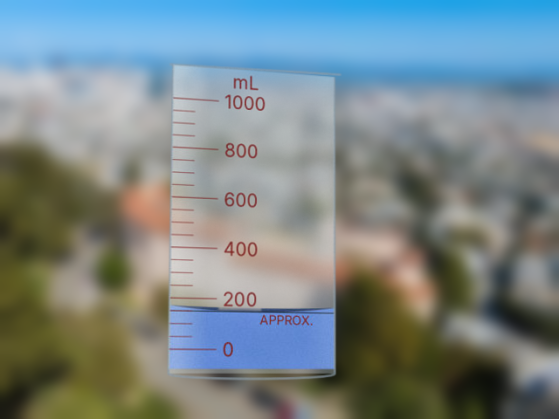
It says 150,mL
